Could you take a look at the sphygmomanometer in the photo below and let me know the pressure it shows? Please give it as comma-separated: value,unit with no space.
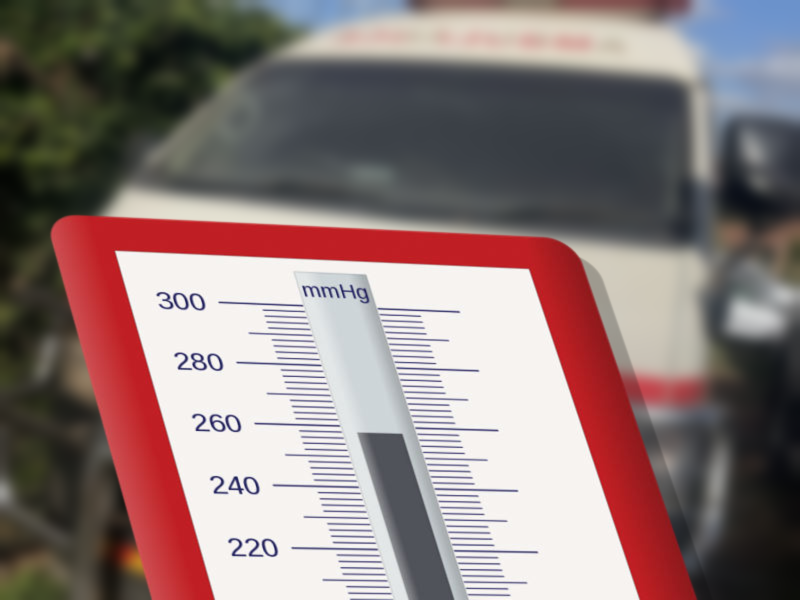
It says 258,mmHg
